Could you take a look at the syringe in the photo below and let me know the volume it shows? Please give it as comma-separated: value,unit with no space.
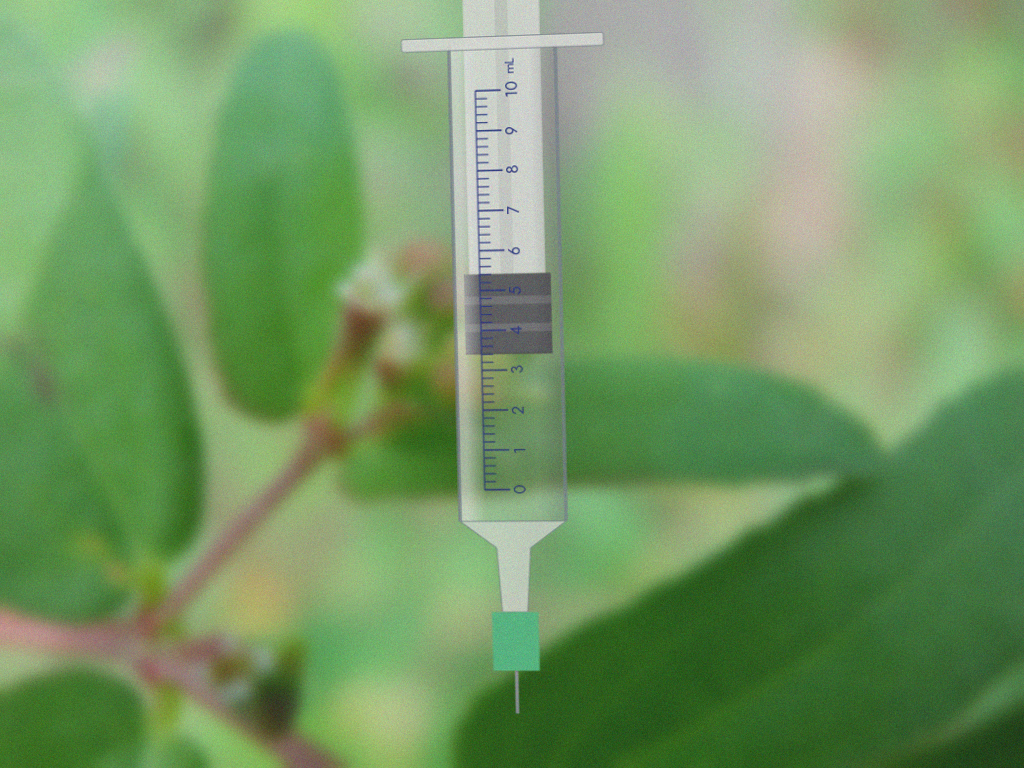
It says 3.4,mL
